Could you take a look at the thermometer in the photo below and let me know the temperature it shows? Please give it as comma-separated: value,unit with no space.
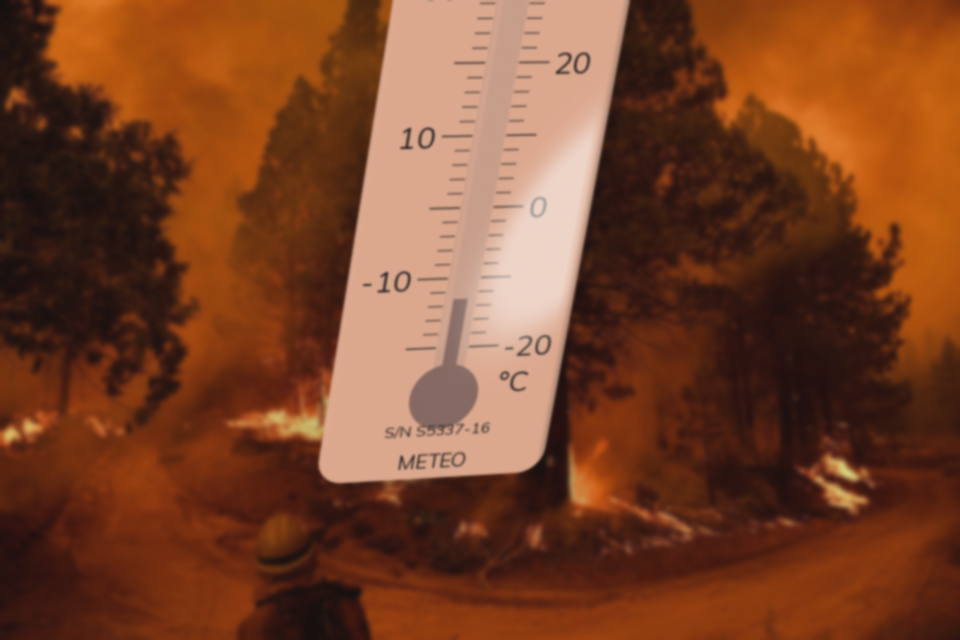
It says -13,°C
